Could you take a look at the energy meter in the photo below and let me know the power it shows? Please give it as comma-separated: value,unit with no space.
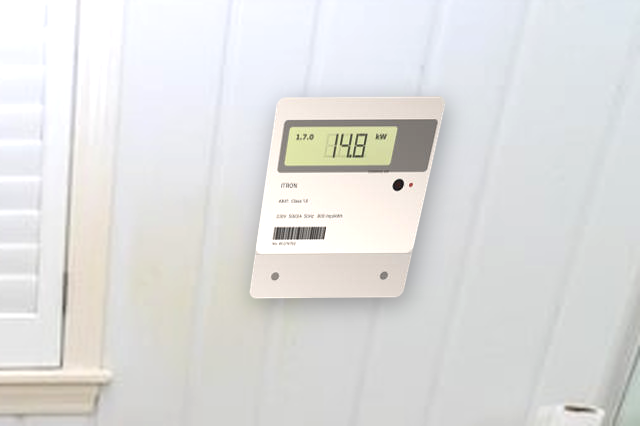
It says 14.8,kW
